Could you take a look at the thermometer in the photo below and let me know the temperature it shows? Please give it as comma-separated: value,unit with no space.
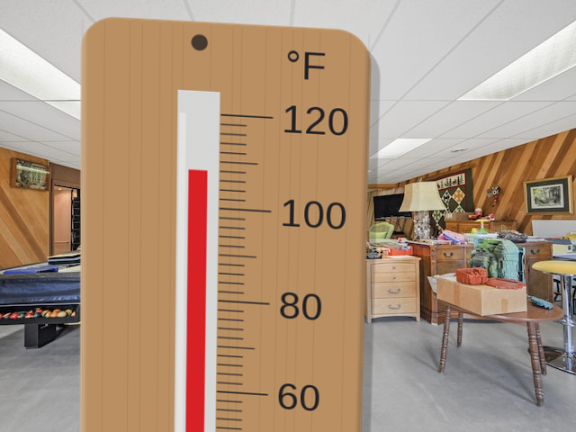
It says 108,°F
